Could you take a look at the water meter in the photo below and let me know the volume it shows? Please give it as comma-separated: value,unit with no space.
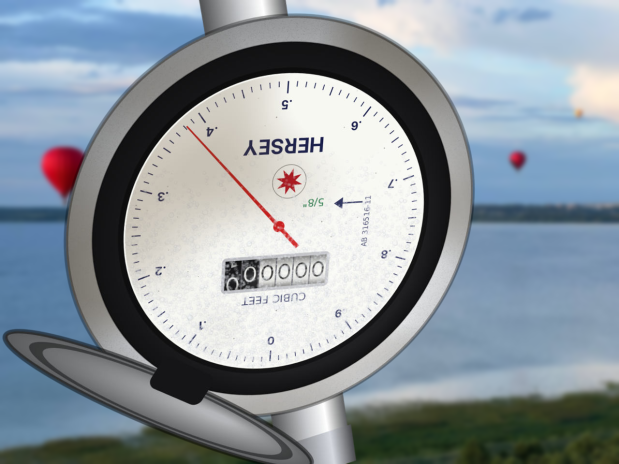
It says 0.38,ft³
